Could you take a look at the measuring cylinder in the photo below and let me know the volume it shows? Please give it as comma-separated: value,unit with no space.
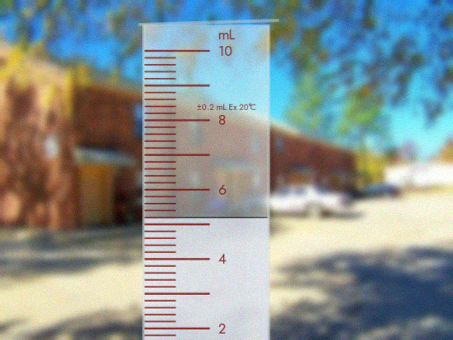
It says 5.2,mL
